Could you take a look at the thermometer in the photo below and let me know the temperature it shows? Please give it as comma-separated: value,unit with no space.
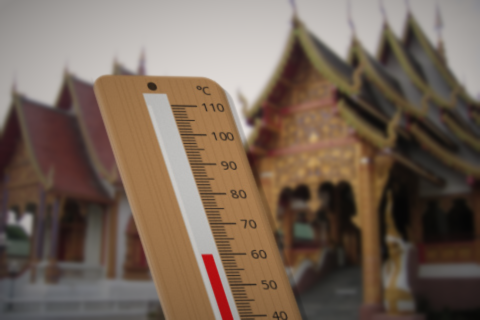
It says 60,°C
